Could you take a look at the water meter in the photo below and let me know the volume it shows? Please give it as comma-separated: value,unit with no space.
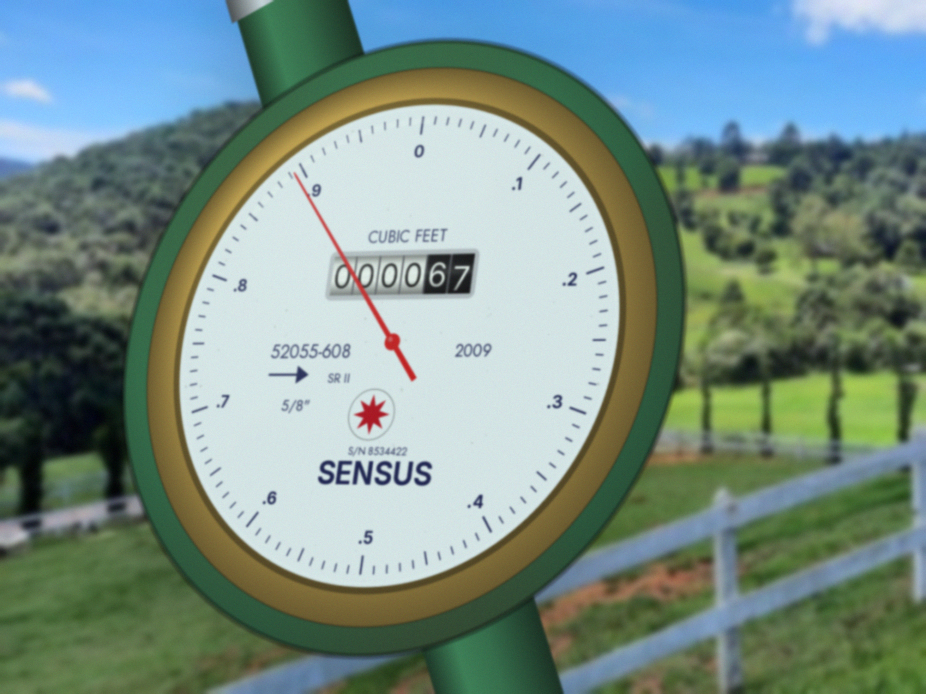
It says 66.89,ft³
